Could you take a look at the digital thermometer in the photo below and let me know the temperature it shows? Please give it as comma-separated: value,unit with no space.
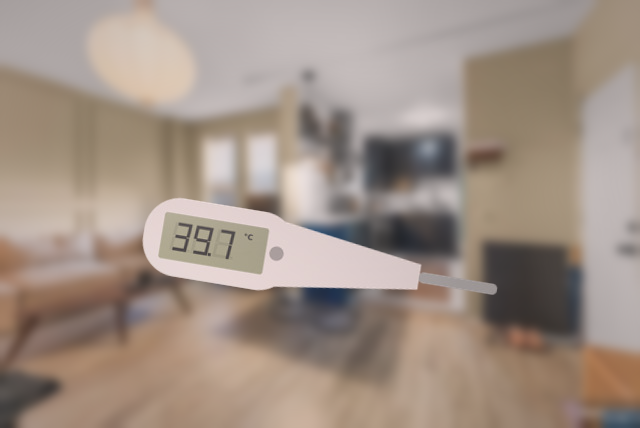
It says 39.7,°C
